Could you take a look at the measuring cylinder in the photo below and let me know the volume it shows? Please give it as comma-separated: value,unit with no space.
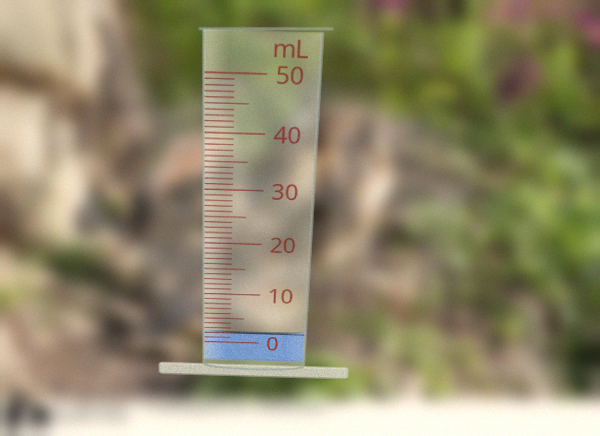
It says 2,mL
